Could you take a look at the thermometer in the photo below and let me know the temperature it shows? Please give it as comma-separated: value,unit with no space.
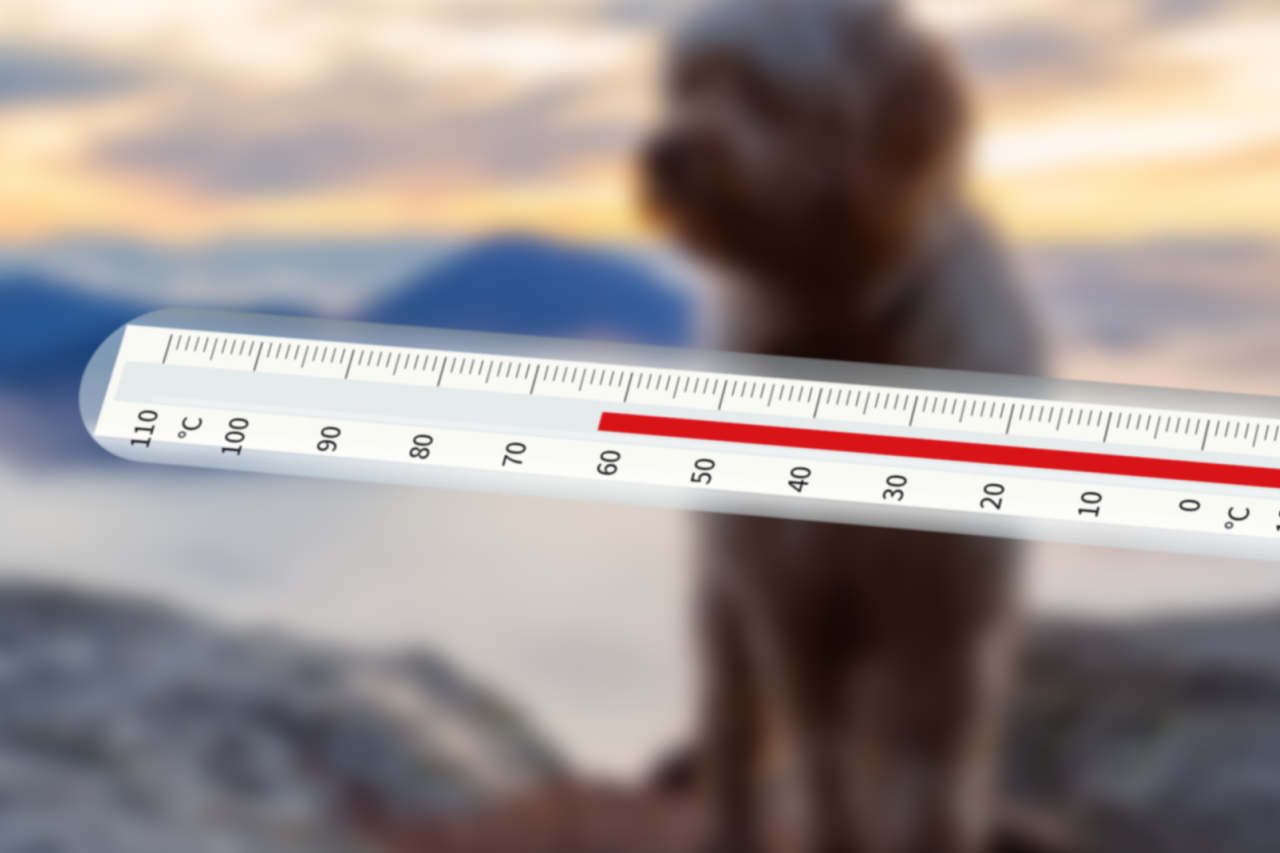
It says 62,°C
